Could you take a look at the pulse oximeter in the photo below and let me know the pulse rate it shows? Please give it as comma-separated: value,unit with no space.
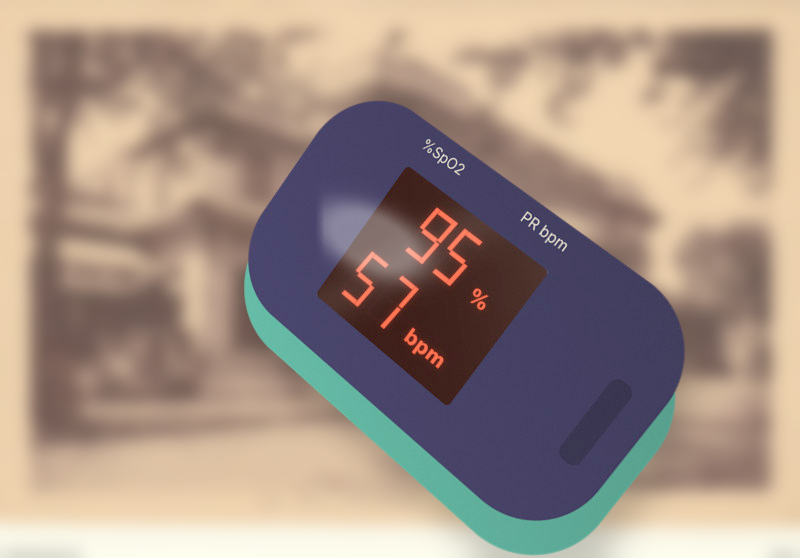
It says 57,bpm
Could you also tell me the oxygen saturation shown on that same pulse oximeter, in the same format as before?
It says 95,%
